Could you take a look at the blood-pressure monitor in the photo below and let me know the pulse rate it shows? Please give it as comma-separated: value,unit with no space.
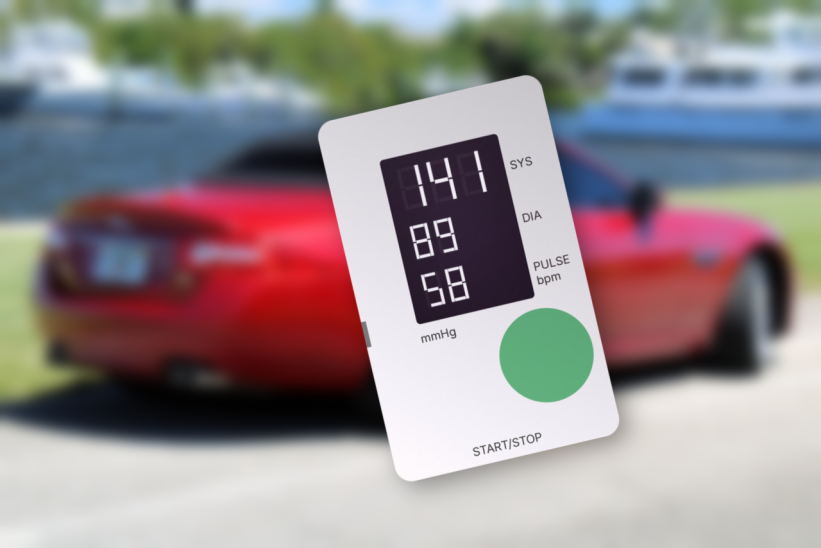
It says 58,bpm
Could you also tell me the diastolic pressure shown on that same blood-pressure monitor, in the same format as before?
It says 89,mmHg
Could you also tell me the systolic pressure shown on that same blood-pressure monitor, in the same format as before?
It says 141,mmHg
